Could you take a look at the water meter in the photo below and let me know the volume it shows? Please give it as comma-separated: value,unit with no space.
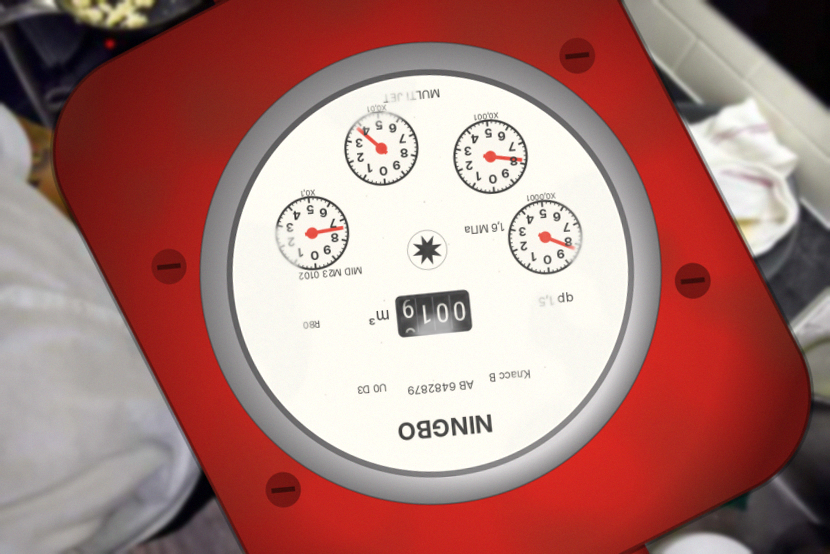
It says 18.7378,m³
